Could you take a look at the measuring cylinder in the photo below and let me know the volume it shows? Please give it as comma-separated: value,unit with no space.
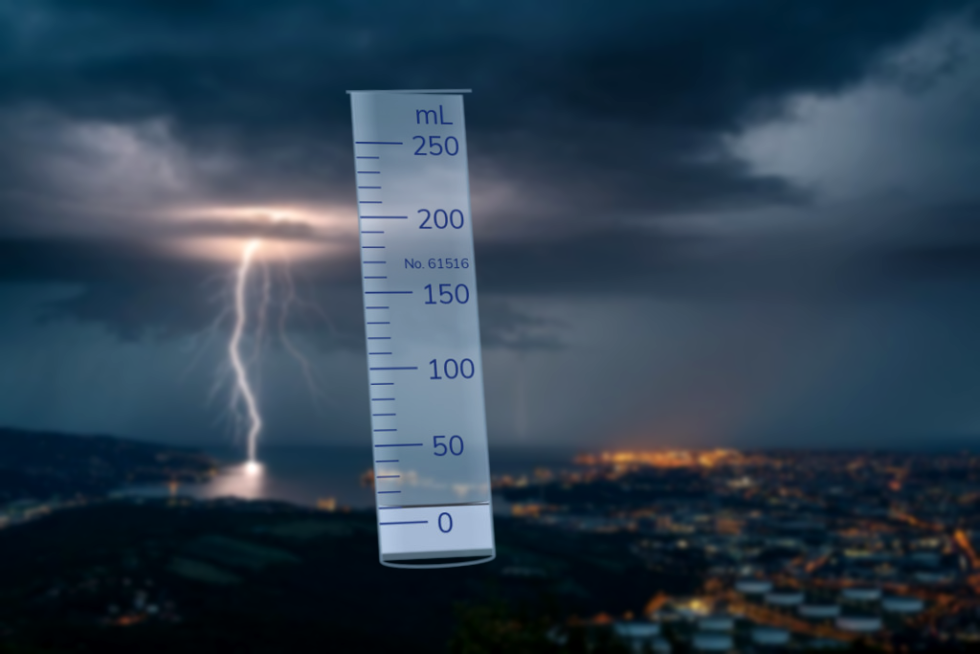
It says 10,mL
